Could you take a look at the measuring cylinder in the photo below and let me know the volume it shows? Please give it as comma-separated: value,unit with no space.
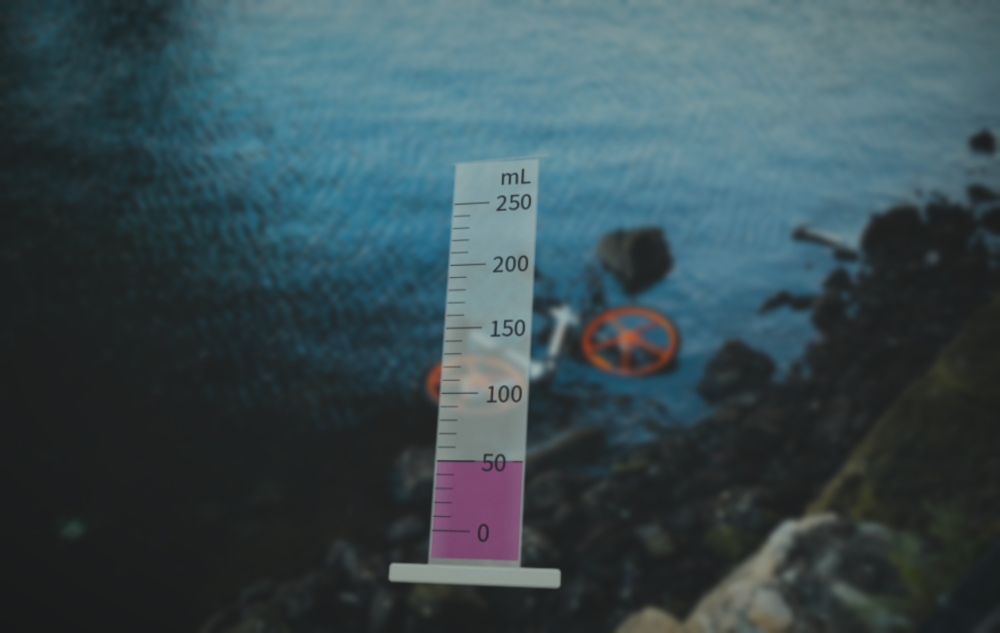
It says 50,mL
